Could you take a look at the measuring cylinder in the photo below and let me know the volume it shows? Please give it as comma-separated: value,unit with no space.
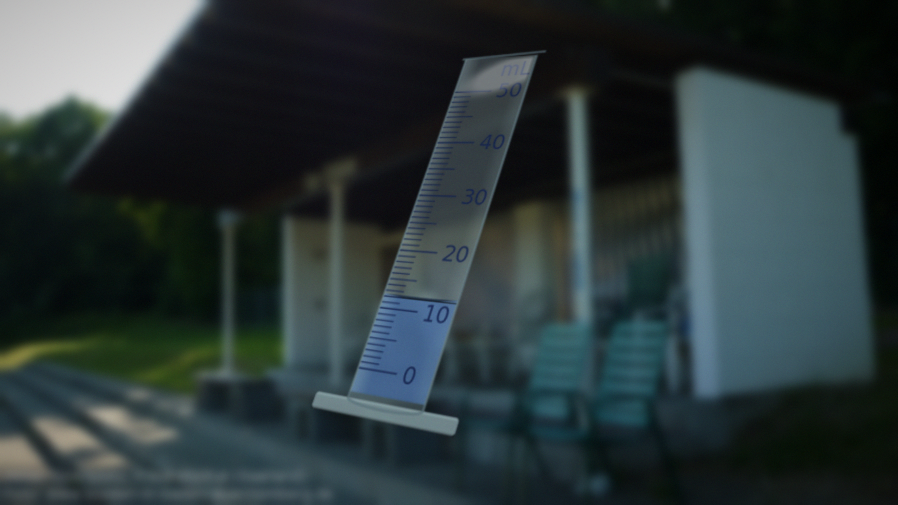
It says 12,mL
